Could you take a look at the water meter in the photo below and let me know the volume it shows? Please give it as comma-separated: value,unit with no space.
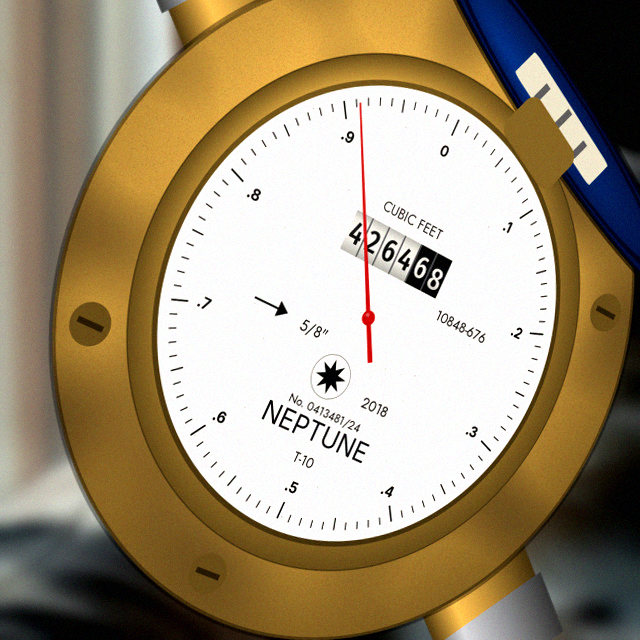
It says 426467.91,ft³
